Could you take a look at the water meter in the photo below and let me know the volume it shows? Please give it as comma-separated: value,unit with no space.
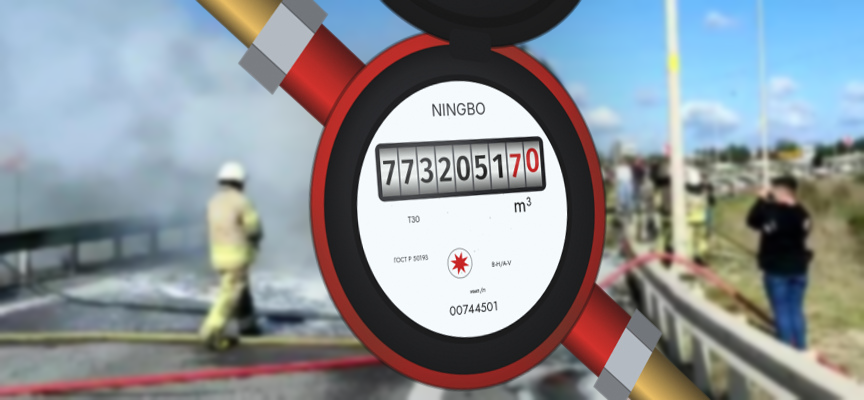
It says 7732051.70,m³
